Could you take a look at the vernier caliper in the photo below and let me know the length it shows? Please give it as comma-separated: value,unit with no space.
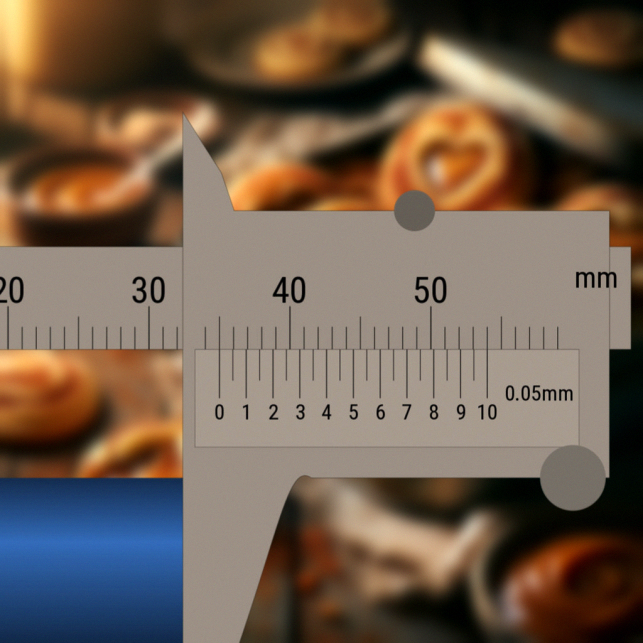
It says 35.0,mm
